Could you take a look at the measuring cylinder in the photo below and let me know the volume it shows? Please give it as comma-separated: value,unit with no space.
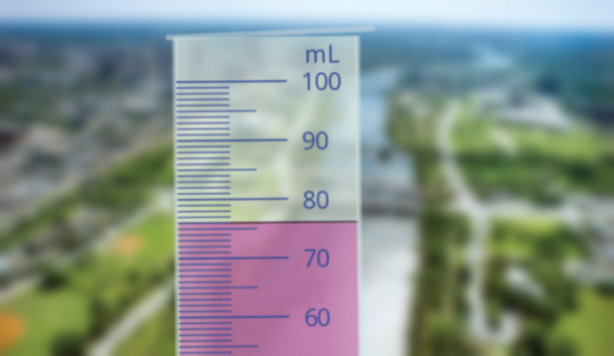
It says 76,mL
